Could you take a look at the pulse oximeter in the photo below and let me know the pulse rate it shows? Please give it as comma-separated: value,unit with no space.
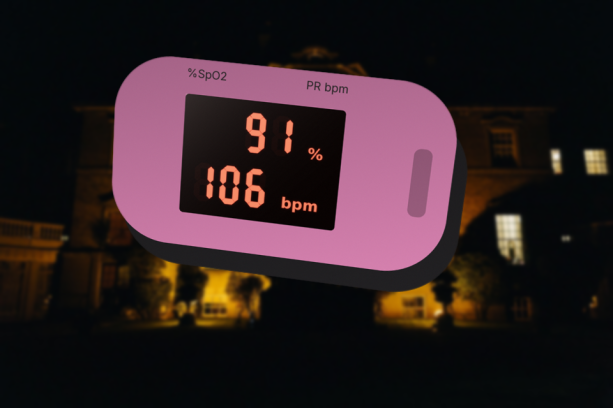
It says 106,bpm
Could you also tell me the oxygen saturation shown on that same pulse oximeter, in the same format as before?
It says 91,%
